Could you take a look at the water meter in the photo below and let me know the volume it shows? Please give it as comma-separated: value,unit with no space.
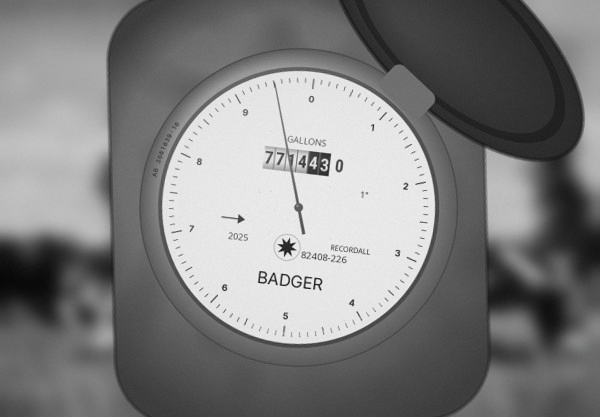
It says 7714429.5,gal
